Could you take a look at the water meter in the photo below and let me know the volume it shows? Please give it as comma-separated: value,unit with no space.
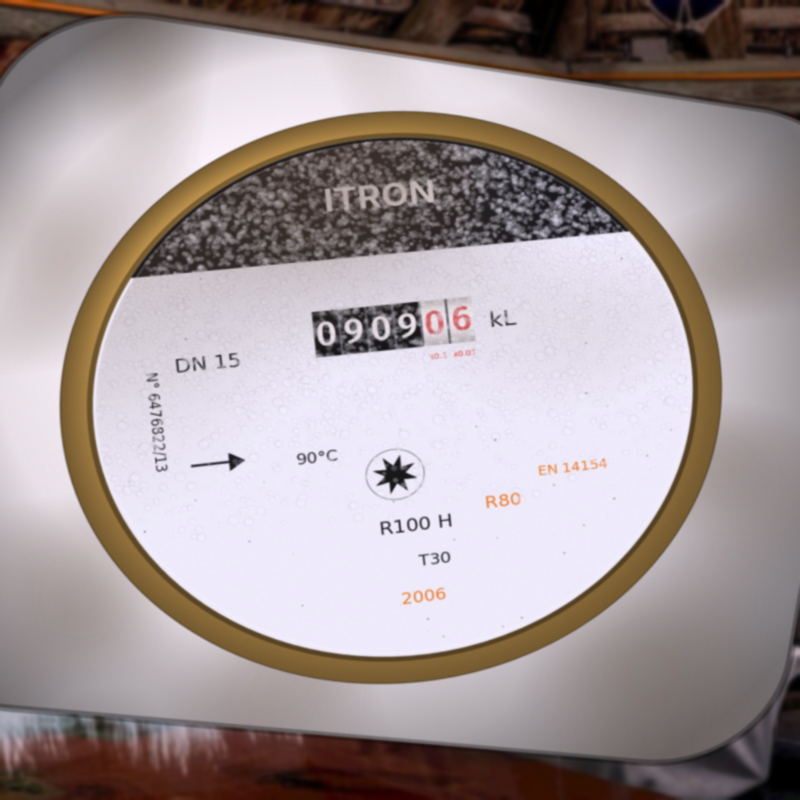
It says 909.06,kL
